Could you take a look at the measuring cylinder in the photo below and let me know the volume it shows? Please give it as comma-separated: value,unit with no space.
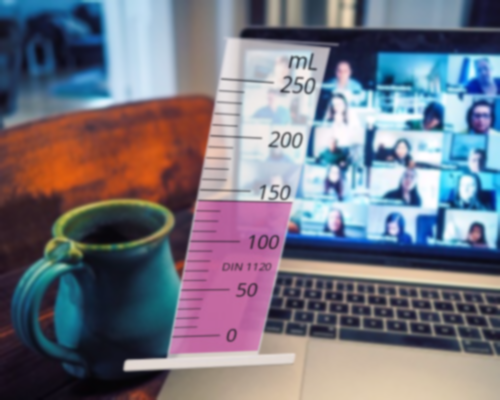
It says 140,mL
